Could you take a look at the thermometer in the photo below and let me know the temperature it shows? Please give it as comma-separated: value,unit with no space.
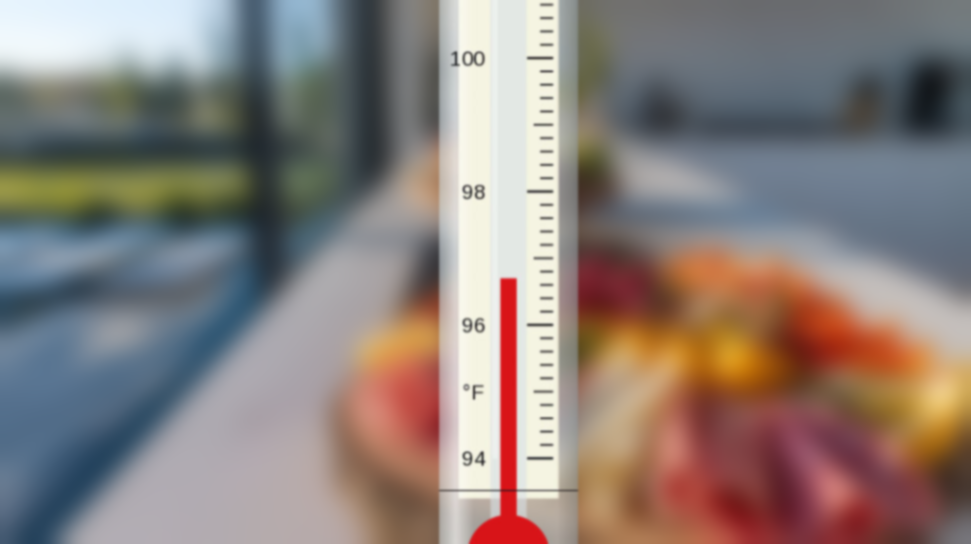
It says 96.7,°F
